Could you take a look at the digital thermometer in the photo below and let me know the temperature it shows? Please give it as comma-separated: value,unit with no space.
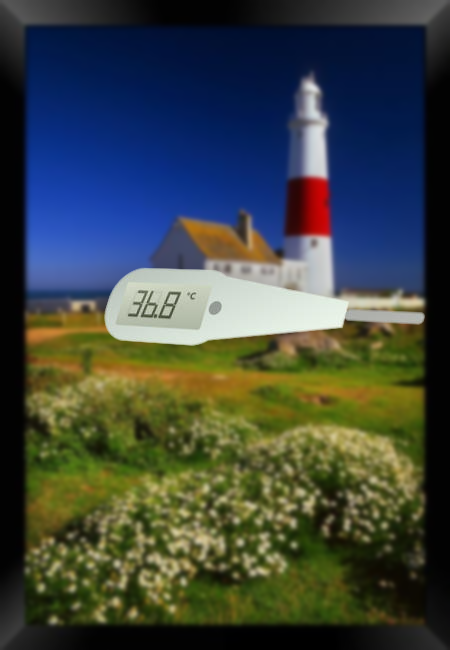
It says 36.8,°C
